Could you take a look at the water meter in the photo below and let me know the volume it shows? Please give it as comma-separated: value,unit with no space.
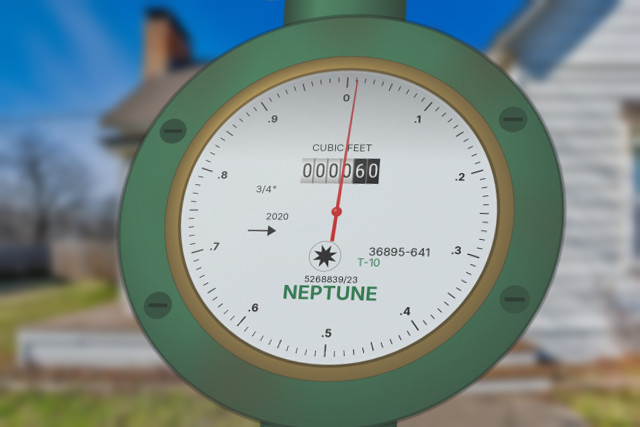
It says 60.01,ft³
